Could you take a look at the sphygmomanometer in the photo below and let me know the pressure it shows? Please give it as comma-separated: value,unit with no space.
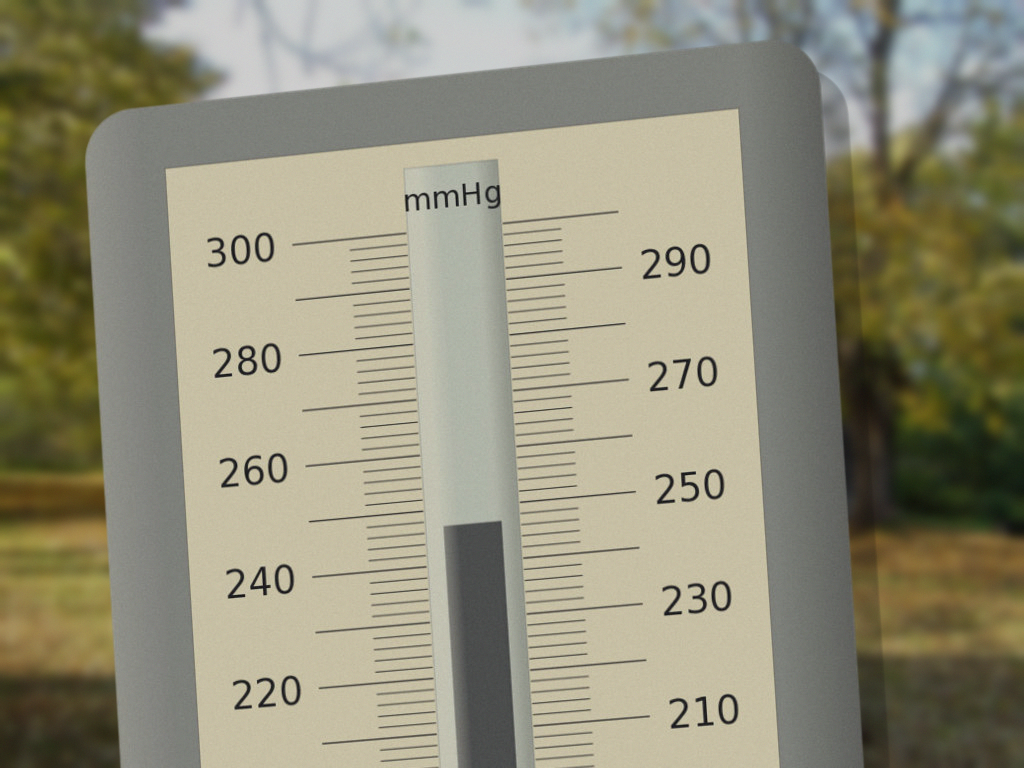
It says 247,mmHg
